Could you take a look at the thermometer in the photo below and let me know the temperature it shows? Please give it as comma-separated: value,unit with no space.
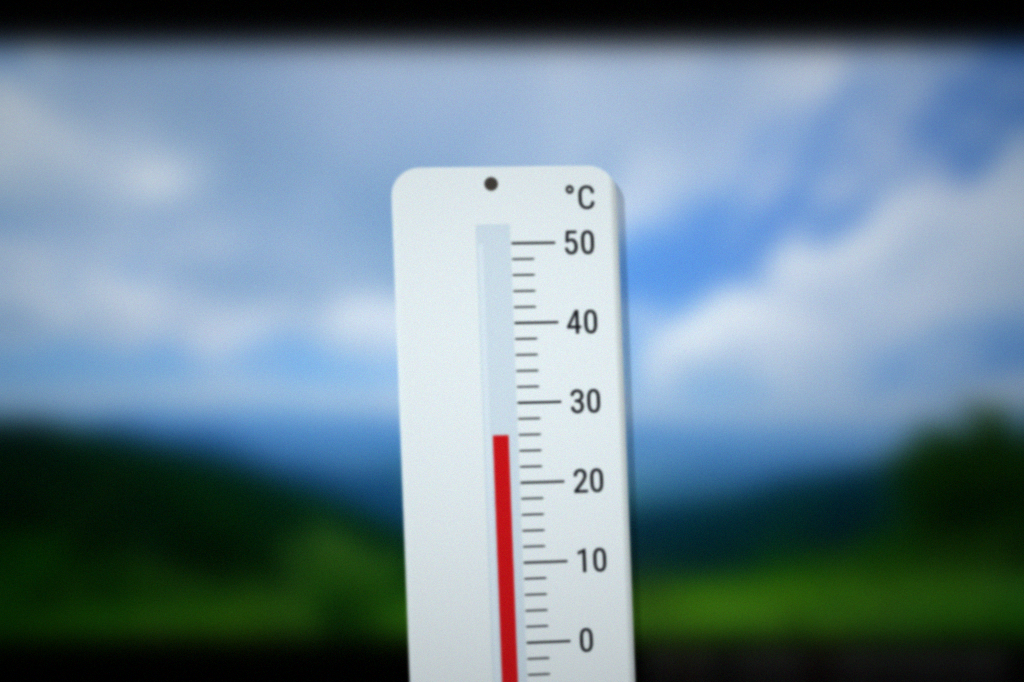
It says 26,°C
